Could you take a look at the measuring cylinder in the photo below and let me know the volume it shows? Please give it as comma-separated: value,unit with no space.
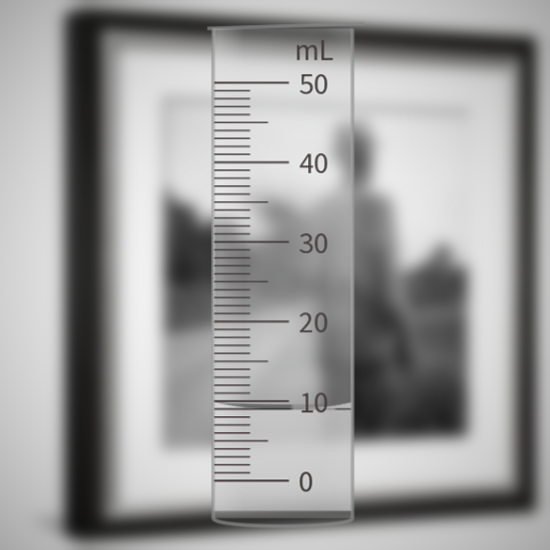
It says 9,mL
